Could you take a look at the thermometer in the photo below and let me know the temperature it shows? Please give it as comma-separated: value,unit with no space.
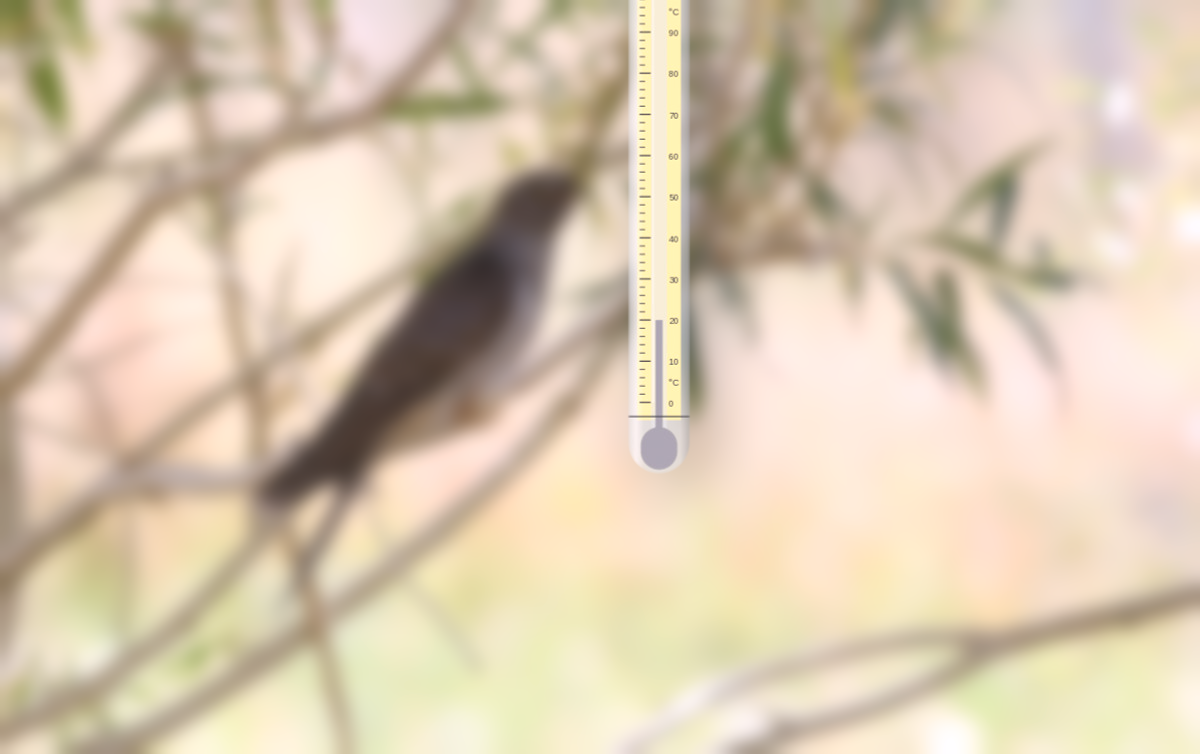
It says 20,°C
